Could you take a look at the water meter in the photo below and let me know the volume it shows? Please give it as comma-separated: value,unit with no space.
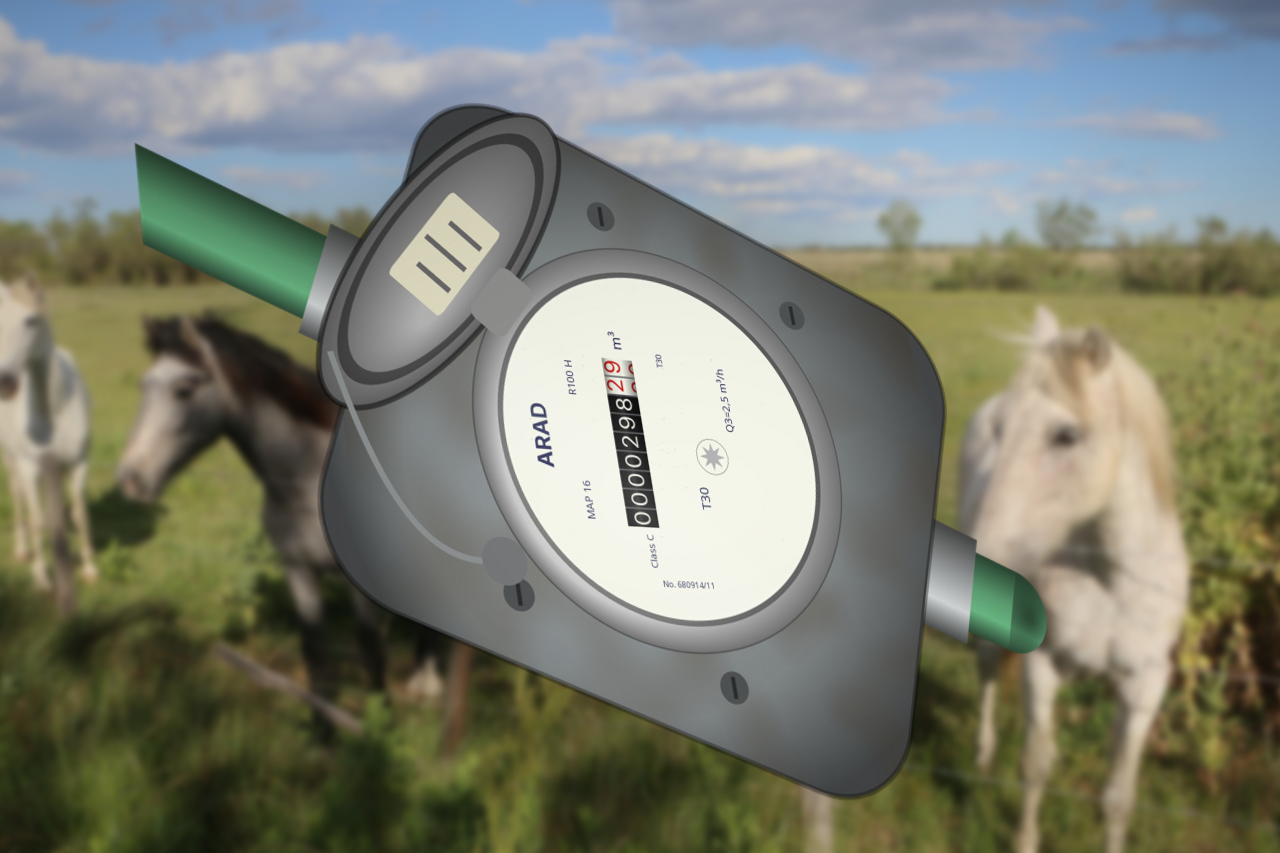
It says 298.29,m³
